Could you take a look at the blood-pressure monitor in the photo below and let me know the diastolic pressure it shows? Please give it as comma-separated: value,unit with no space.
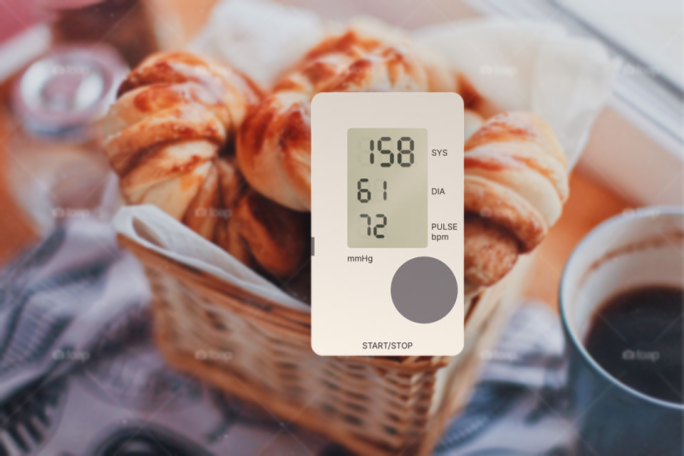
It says 61,mmHg
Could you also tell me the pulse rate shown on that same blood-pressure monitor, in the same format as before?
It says 72,bpm
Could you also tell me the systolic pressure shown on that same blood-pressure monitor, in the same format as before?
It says 158,mmHg
